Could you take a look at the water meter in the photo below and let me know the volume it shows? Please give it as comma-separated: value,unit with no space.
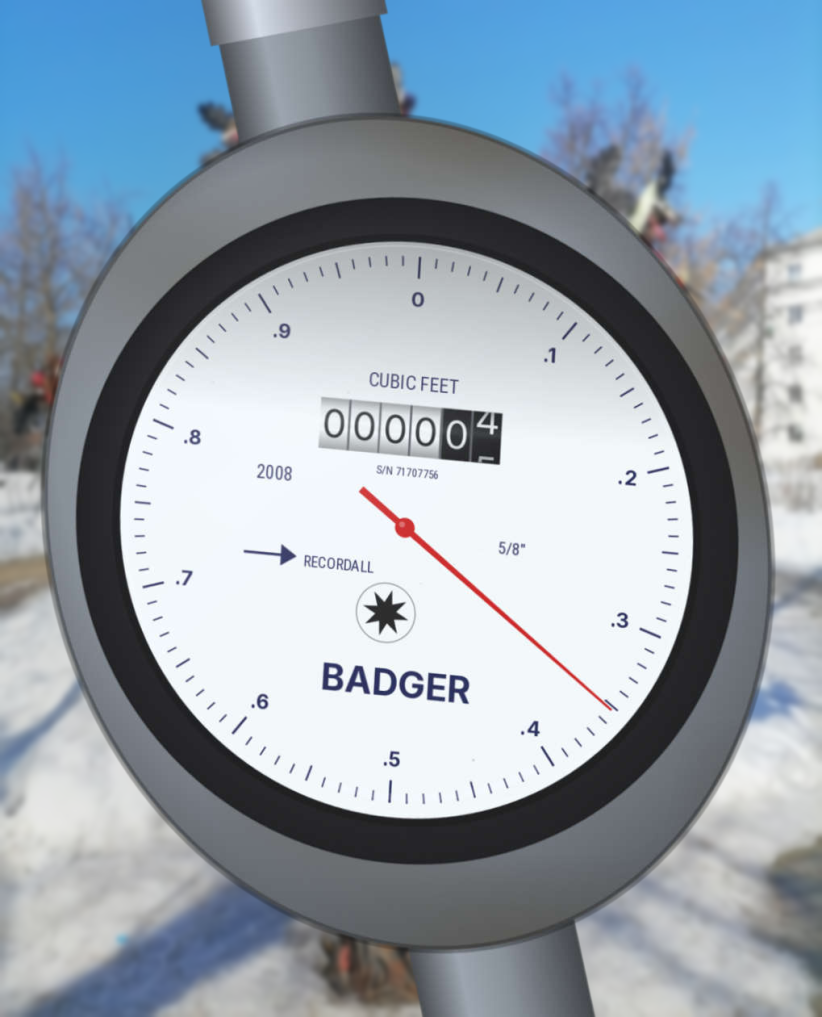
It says 4.35,ft³
